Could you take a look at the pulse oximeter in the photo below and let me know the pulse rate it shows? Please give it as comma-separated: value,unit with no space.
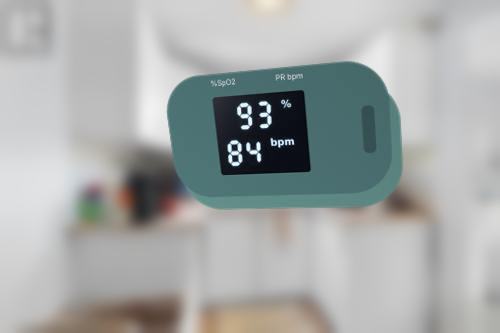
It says 84,bpm
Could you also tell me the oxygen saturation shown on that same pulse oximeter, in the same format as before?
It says 93,%
